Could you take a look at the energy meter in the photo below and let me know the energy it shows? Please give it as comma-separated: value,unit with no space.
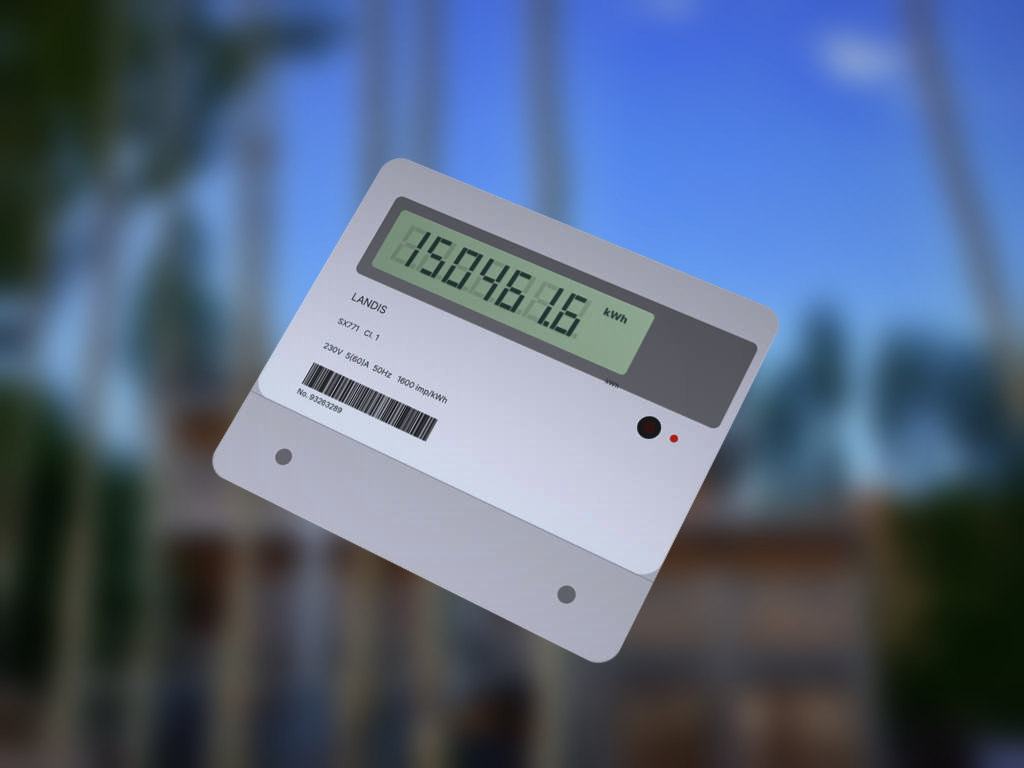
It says 150461.6,kWh
